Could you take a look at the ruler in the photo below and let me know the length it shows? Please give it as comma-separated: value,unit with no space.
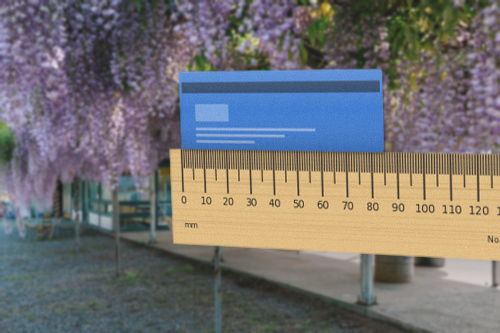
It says 85,mm
